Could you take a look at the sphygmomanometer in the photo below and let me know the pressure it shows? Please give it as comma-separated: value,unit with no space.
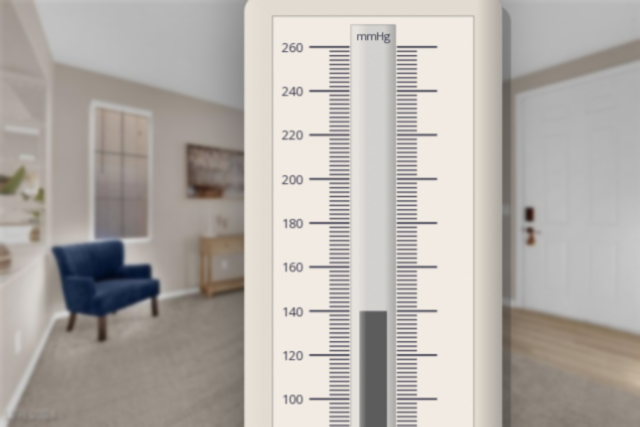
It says 140,mmHg
